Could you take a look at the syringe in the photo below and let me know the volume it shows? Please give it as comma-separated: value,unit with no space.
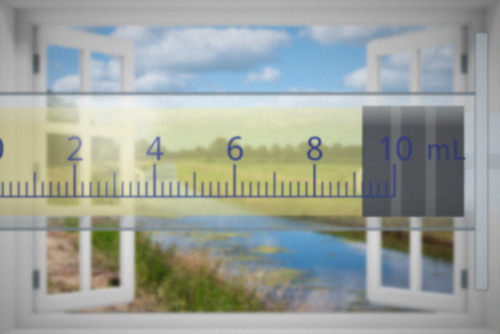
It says 9.2,mL
